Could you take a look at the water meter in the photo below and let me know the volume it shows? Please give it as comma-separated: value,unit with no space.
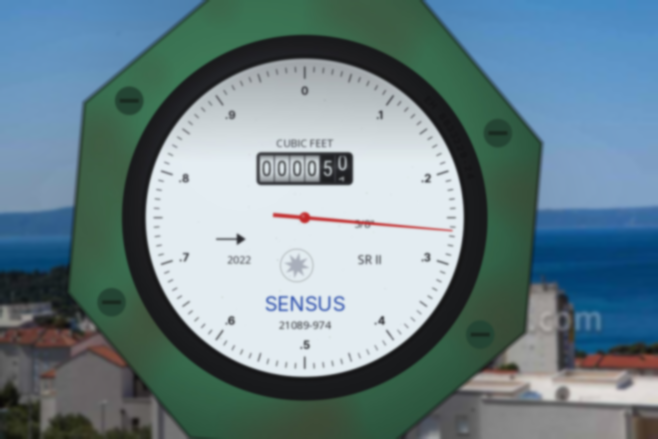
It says 50.26,ft³
